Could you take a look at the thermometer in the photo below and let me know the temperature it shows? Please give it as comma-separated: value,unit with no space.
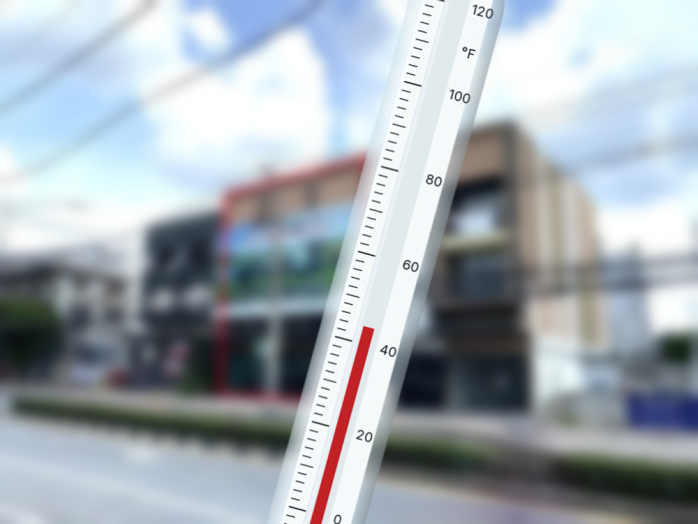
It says 44,°F
